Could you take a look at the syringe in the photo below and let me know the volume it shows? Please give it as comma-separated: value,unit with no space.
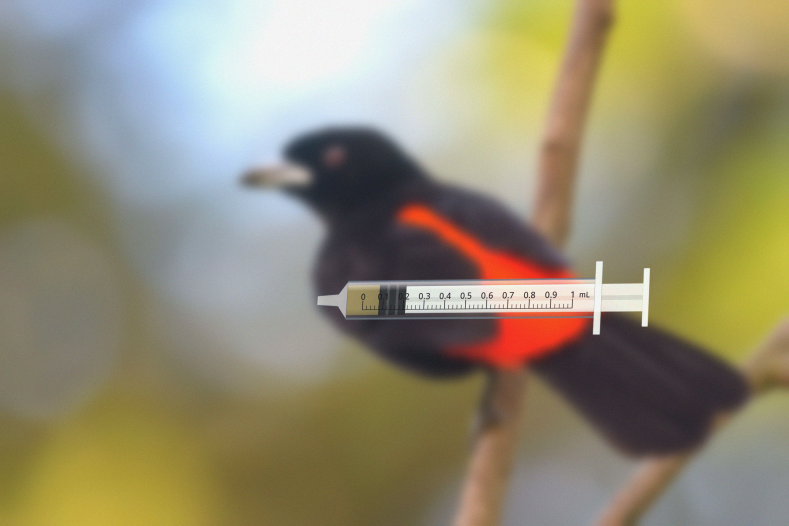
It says 0.08,mL
